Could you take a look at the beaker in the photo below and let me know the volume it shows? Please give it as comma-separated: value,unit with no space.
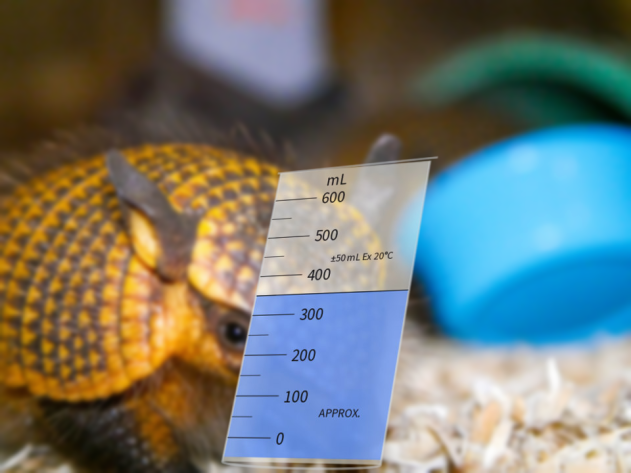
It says 350,mL
